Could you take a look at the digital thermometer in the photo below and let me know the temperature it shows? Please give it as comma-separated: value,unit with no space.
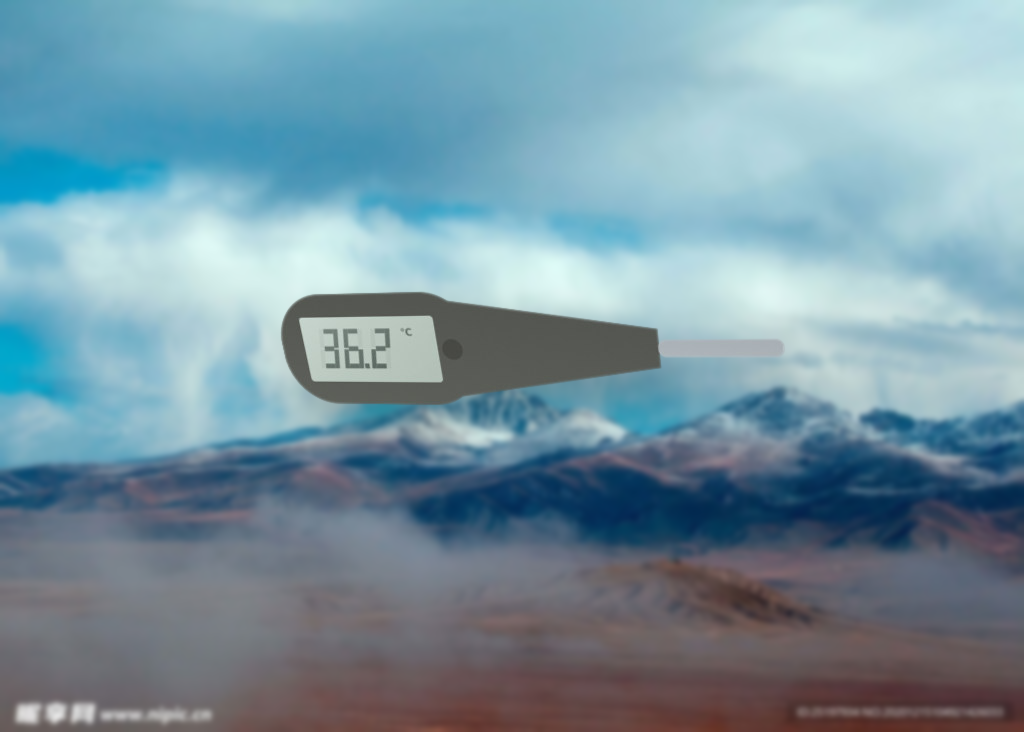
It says 36.2,°C
